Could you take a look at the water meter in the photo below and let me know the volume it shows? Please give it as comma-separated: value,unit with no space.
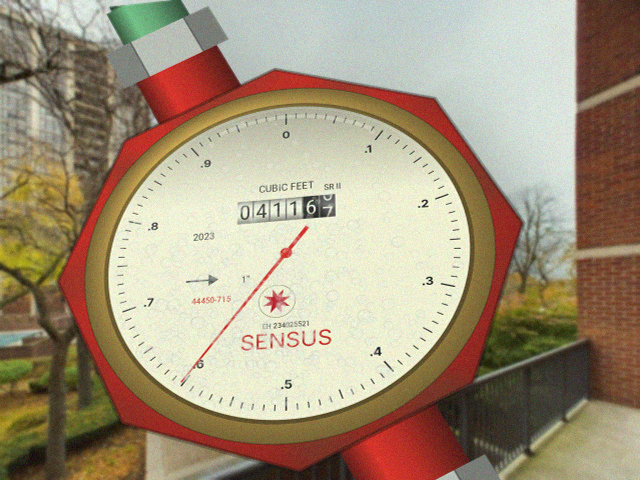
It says 41166.60,ft³
